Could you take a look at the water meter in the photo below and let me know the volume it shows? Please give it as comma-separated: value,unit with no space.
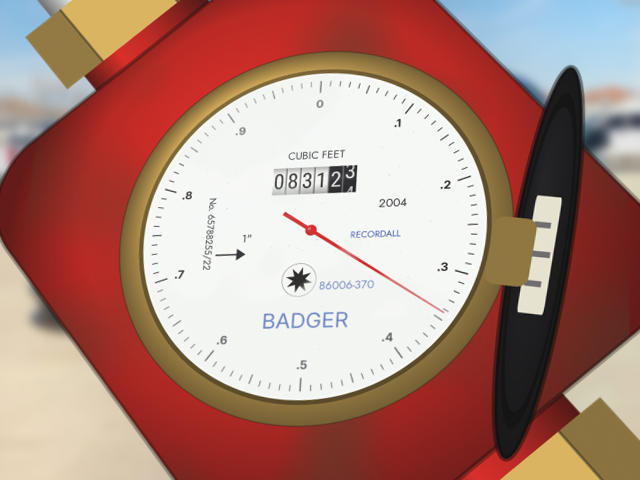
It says 83123.34,ft³
